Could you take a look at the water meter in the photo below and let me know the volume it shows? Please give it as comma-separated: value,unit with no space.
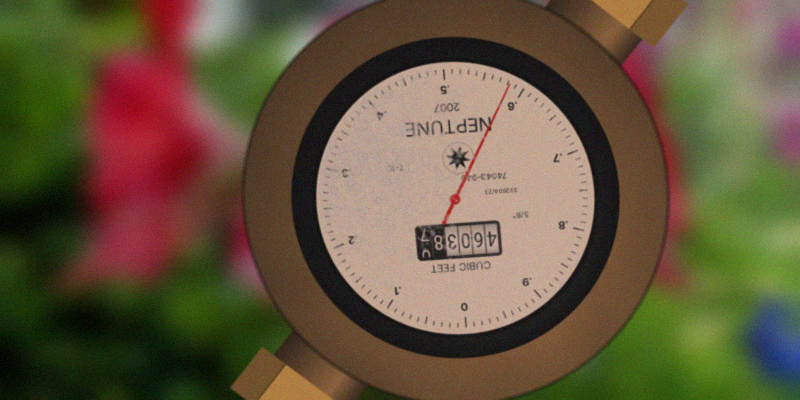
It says 460386.58,ft³
